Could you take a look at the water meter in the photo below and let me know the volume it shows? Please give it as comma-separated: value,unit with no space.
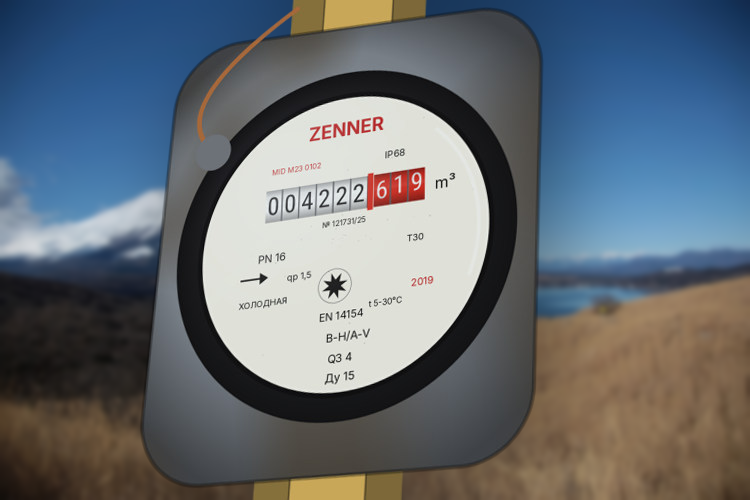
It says 4222.619,m³
